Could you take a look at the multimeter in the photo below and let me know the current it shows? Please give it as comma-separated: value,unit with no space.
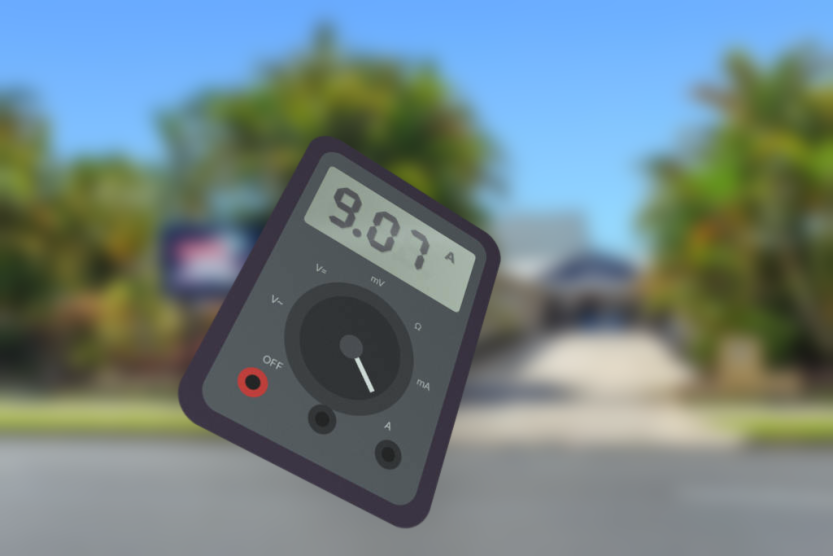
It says 9.07,A
